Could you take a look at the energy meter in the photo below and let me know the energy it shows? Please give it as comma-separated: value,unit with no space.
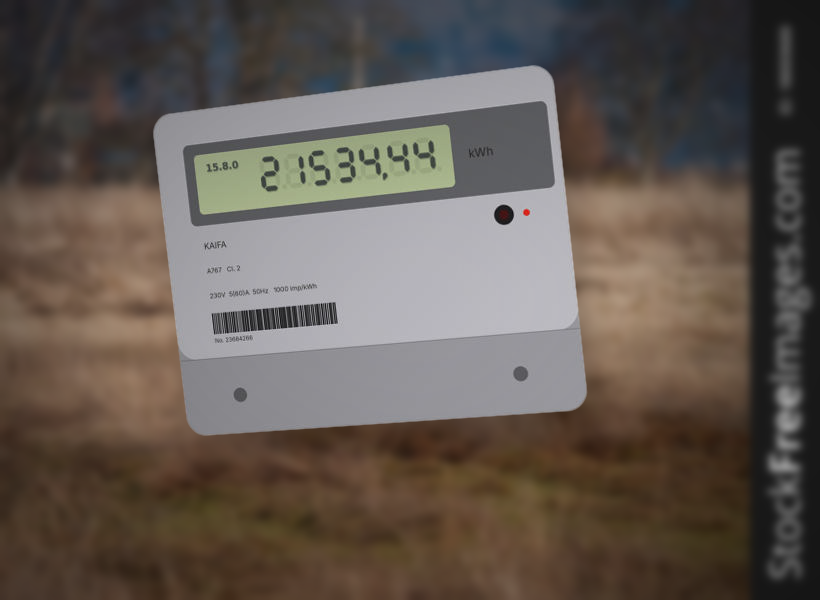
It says 21534.44,kWh
